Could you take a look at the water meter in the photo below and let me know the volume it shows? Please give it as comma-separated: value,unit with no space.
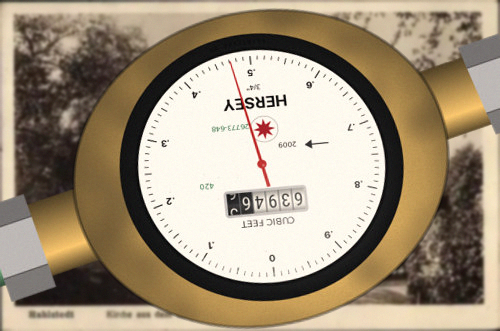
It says 639465.47,ft³
